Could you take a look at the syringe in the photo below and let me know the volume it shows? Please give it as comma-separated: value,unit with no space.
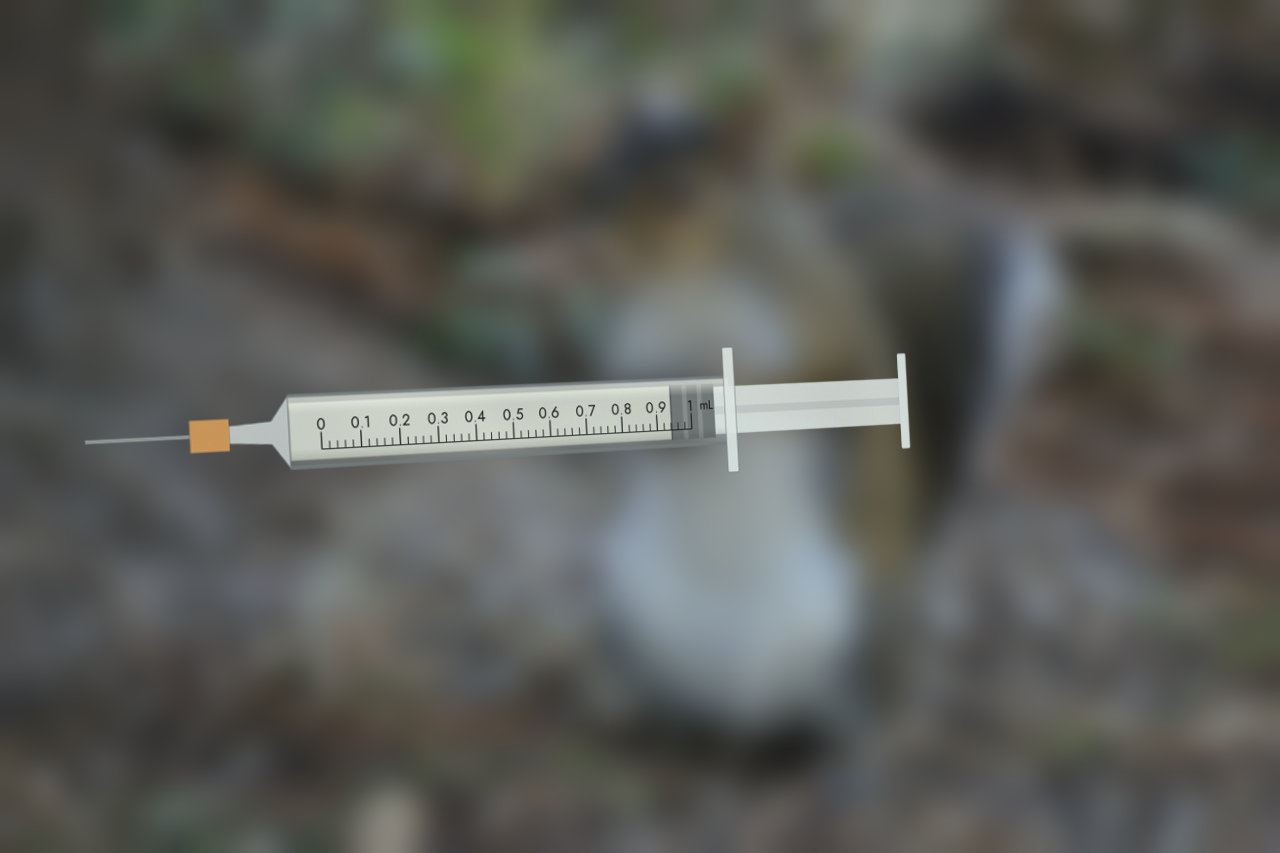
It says 0.94,mL
